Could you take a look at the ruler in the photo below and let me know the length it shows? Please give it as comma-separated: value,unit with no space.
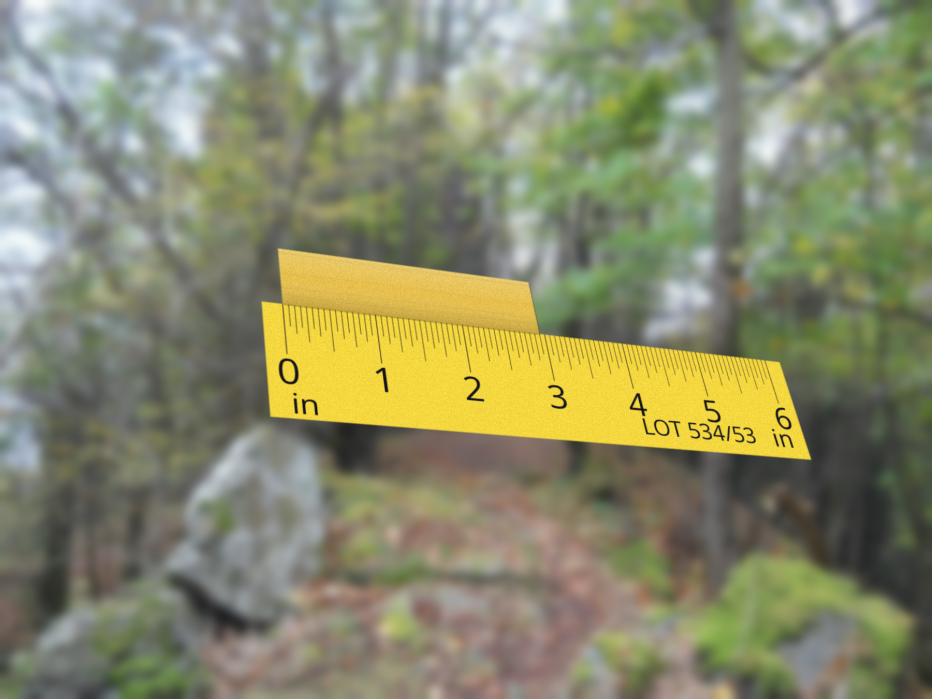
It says 2.9375,in
